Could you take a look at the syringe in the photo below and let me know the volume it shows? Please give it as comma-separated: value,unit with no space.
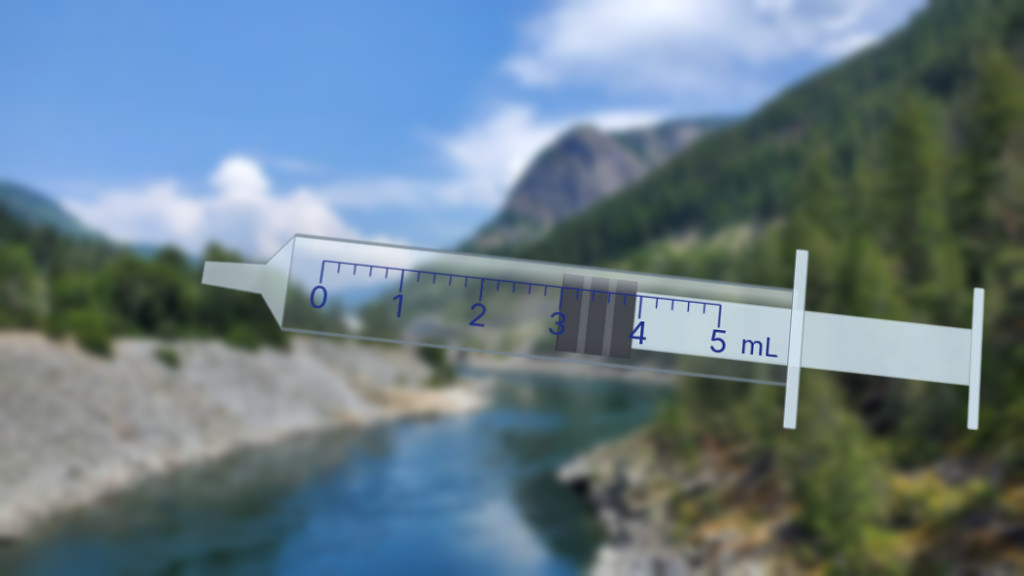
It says 3,mL
